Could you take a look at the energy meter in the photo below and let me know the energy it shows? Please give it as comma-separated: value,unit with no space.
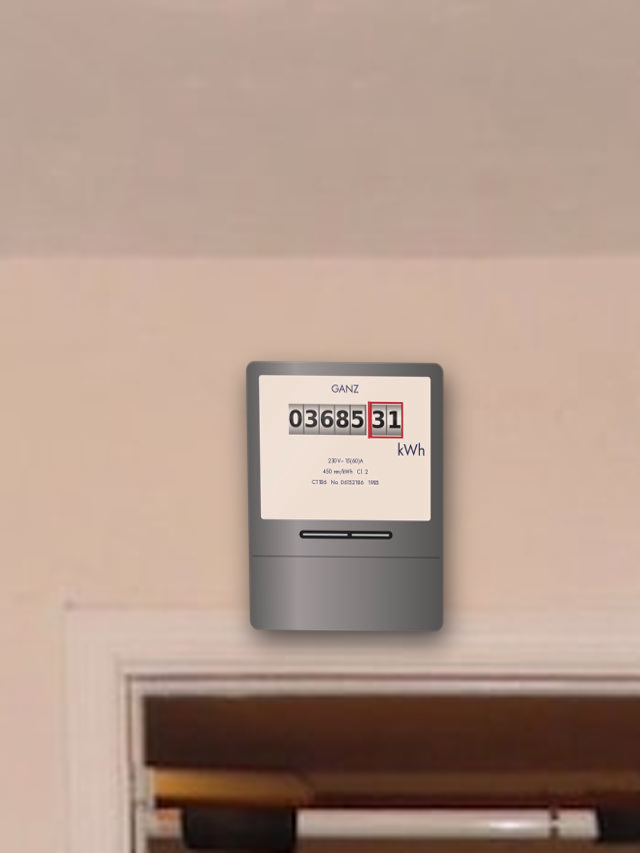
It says 3685.31,kWh
